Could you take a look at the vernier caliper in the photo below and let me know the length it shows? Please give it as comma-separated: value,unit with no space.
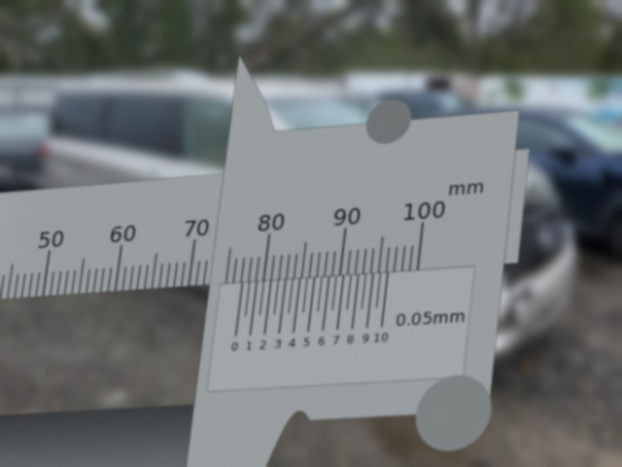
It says 77.2,mm
